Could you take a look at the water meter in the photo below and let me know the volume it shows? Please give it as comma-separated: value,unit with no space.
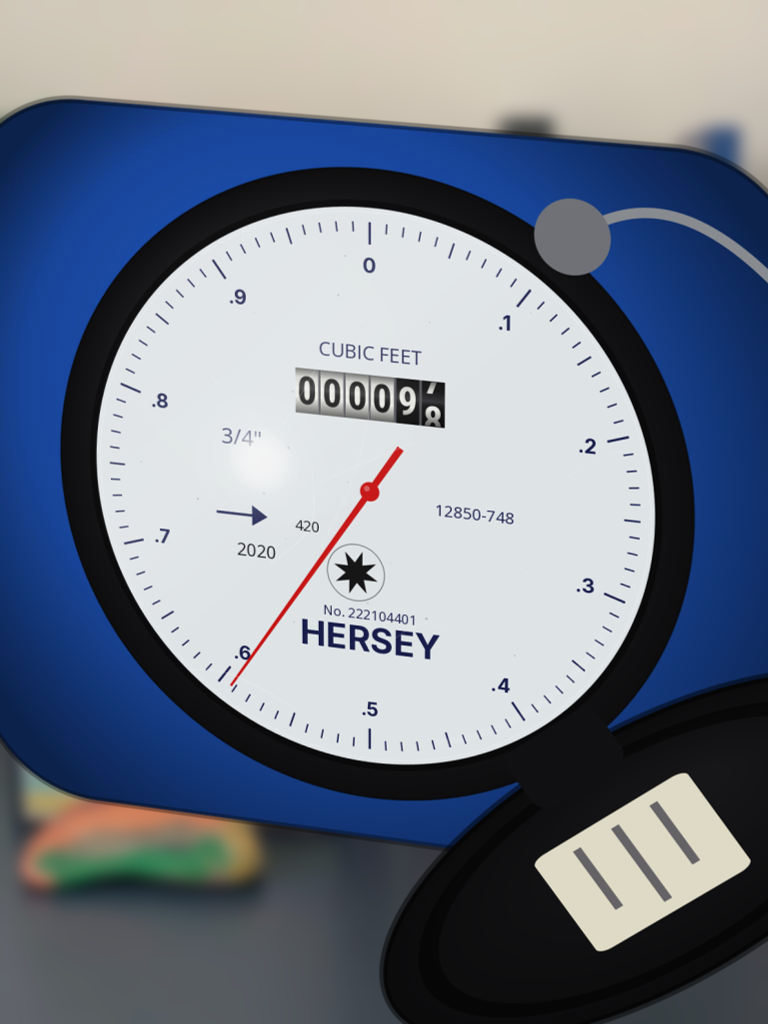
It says 97.59,ft³
